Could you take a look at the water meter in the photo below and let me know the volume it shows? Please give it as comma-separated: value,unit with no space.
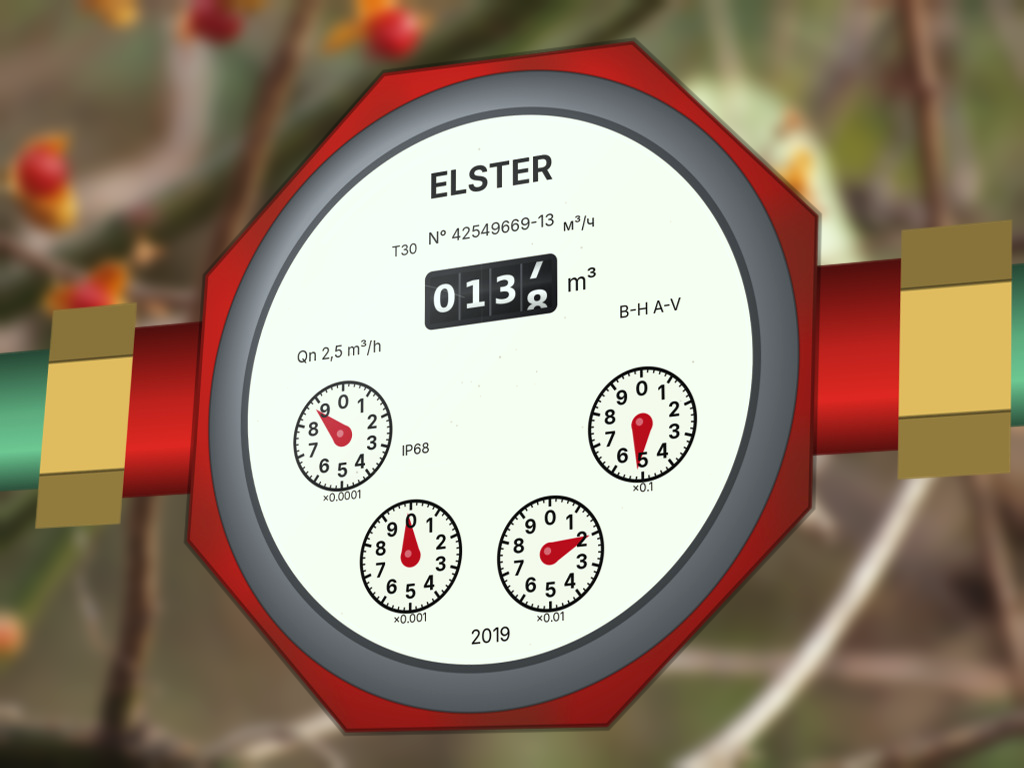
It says 137.5198,m³
